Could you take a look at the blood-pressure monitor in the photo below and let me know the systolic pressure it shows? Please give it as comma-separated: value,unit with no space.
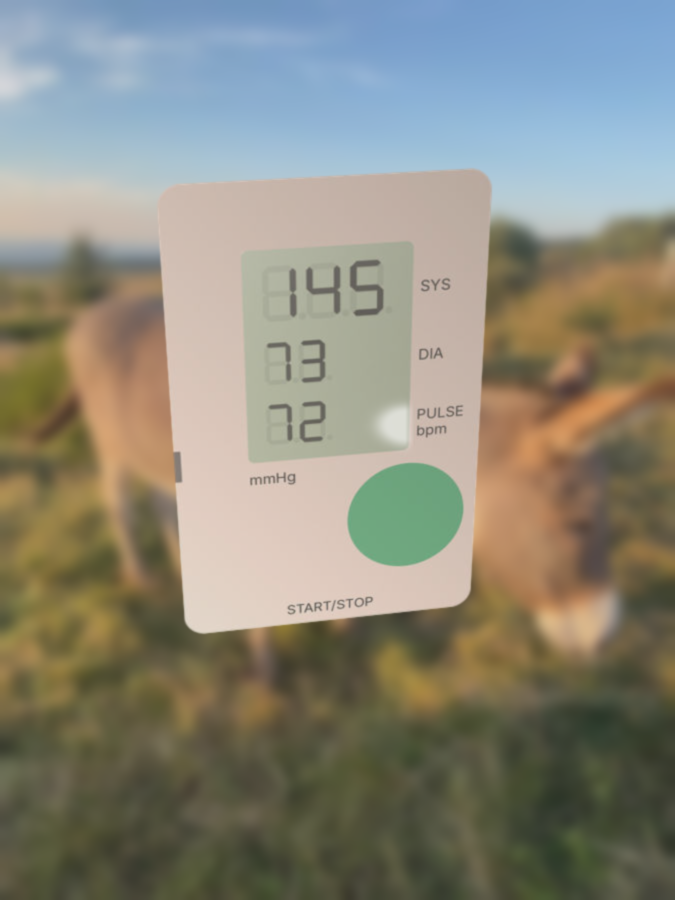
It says 145,mmHg
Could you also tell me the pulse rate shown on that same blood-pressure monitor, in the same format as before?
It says 72,bpm
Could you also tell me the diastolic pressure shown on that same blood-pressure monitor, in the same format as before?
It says 73,mmHg
